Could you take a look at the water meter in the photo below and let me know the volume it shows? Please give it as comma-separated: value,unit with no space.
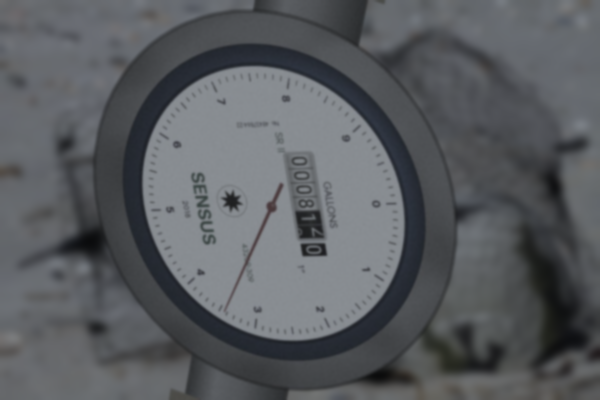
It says 8123.4,gal
